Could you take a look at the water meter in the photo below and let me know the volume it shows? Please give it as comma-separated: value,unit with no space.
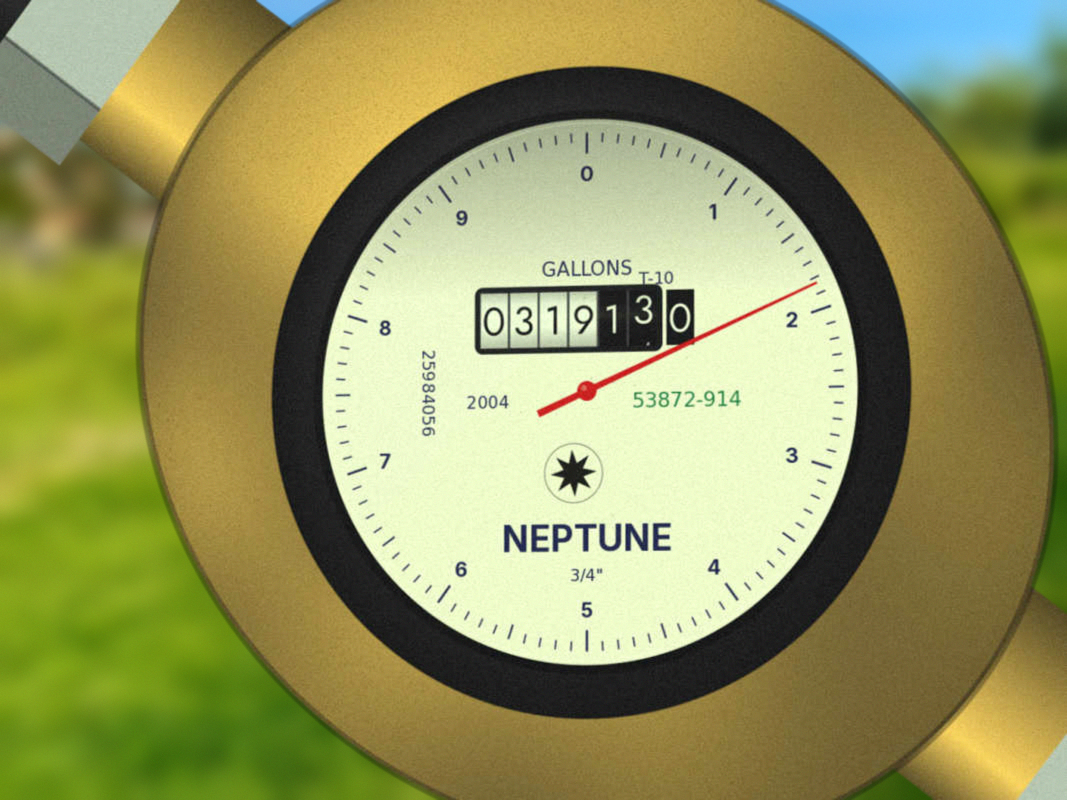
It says 319131.8,gal
